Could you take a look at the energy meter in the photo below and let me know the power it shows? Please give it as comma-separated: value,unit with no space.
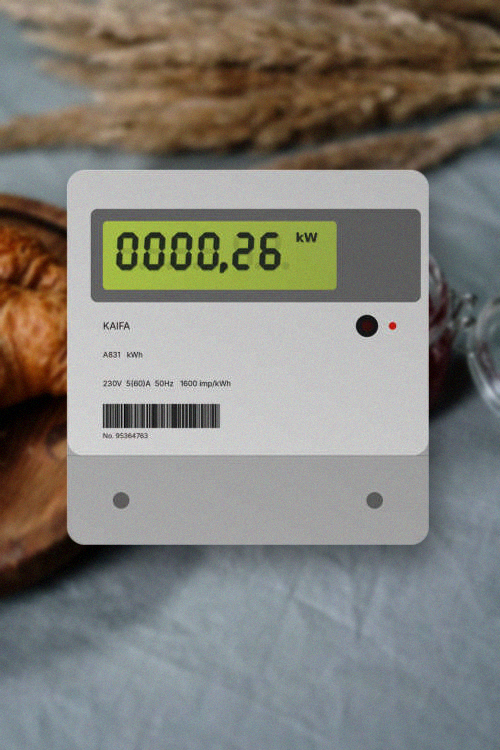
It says 0.26,kW
